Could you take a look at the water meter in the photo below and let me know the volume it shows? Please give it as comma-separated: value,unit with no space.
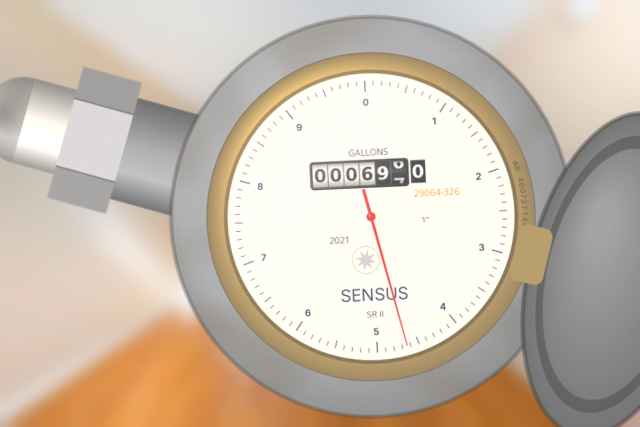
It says 6964.6,gal
